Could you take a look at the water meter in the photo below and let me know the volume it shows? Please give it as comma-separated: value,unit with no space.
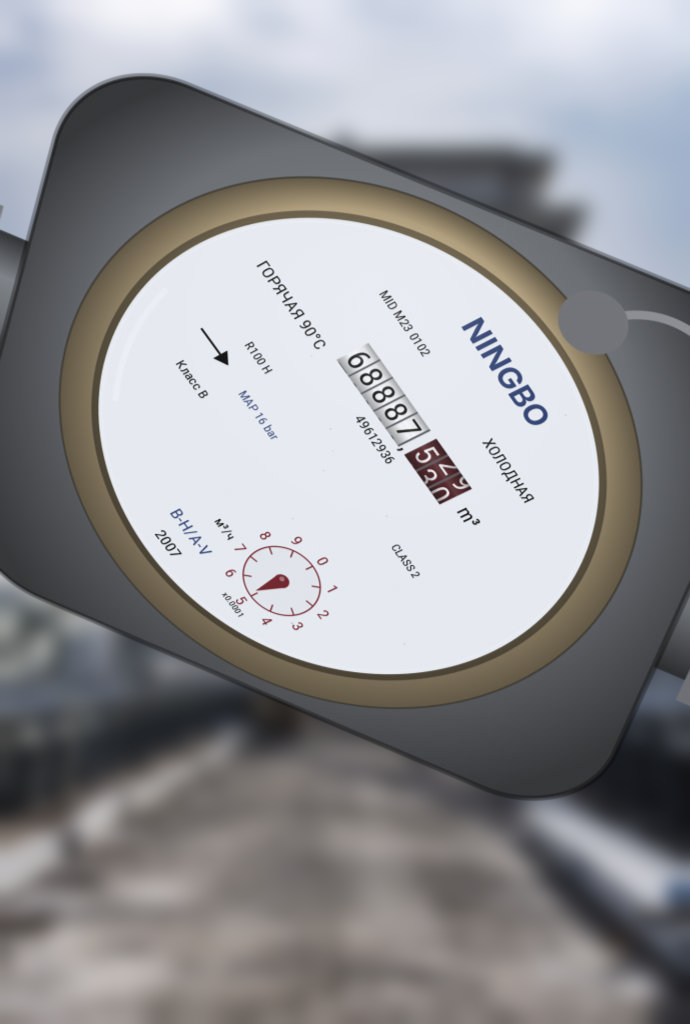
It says 68887.5295,m³
